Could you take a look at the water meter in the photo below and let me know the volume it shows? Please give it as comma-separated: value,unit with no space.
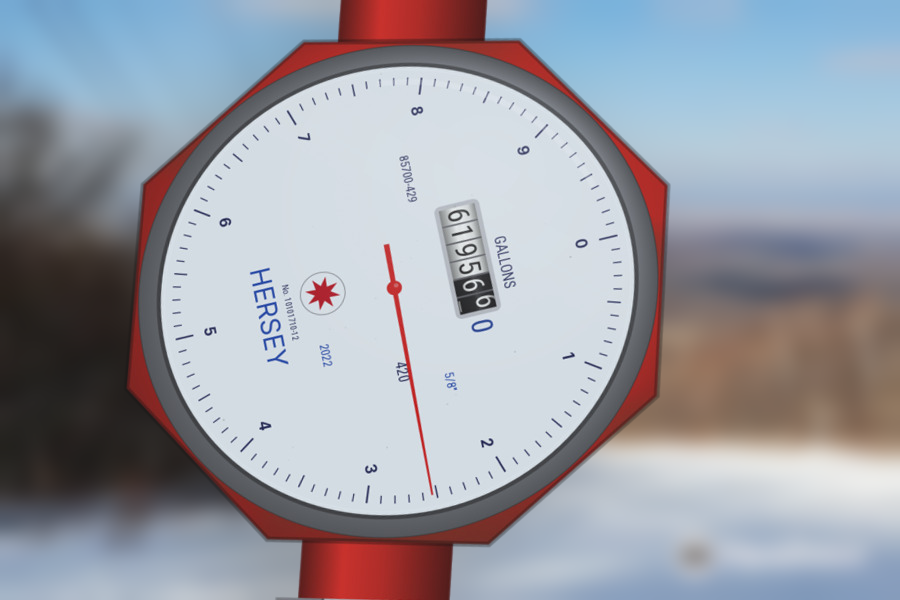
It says 6195662.5,gal
